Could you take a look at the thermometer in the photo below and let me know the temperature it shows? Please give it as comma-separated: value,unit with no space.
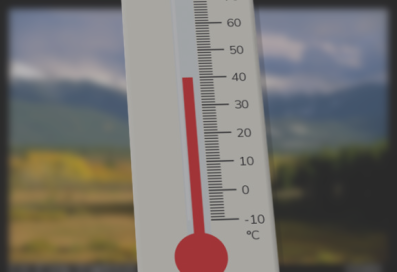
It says 40,°C
